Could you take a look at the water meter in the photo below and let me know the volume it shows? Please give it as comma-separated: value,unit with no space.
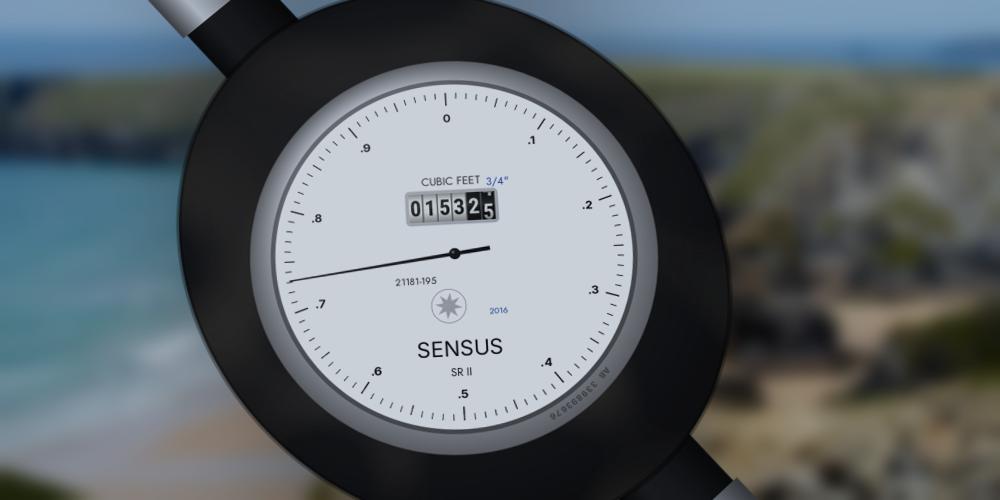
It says 15324.73,ft³
